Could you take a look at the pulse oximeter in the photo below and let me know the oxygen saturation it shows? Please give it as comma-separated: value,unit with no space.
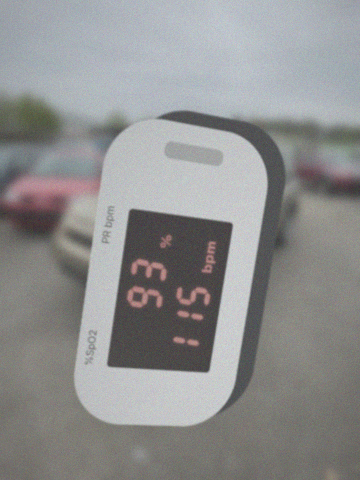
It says 93,%
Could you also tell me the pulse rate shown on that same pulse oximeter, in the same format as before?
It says 115,bpm
